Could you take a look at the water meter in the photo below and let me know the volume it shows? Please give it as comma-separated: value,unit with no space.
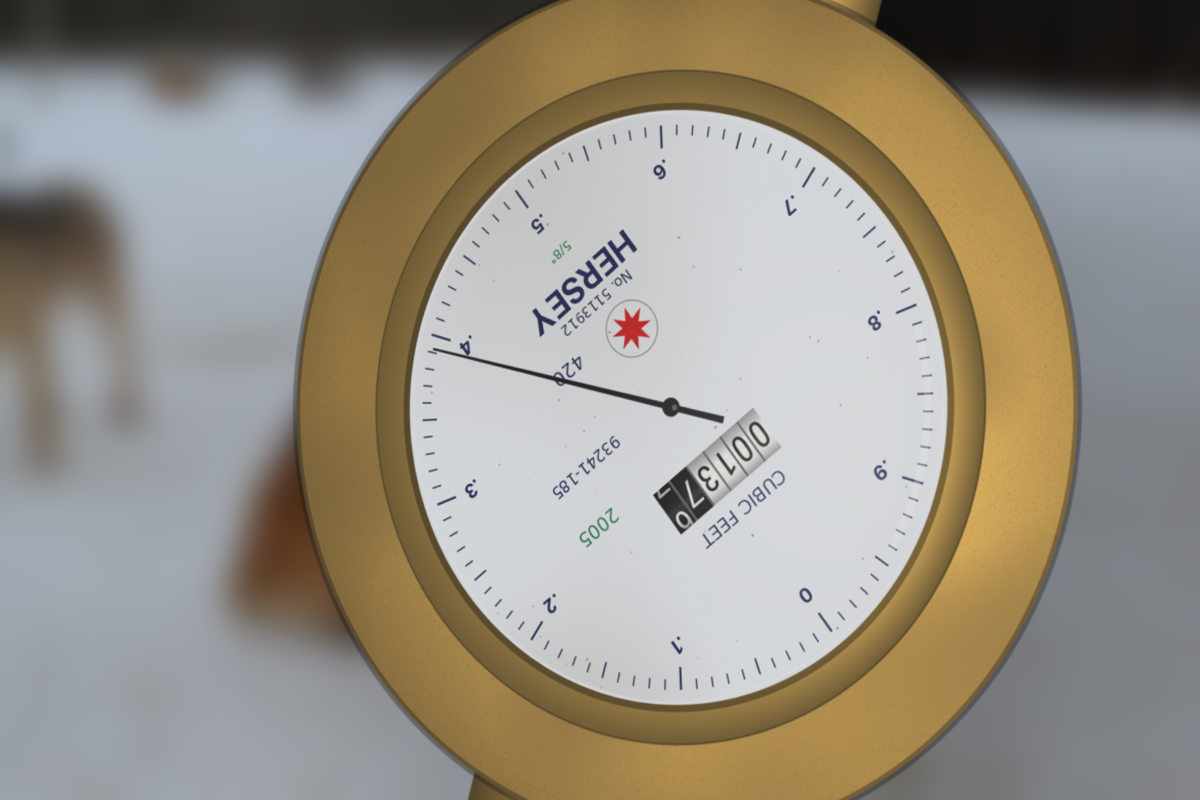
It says 1376.39,ft³
